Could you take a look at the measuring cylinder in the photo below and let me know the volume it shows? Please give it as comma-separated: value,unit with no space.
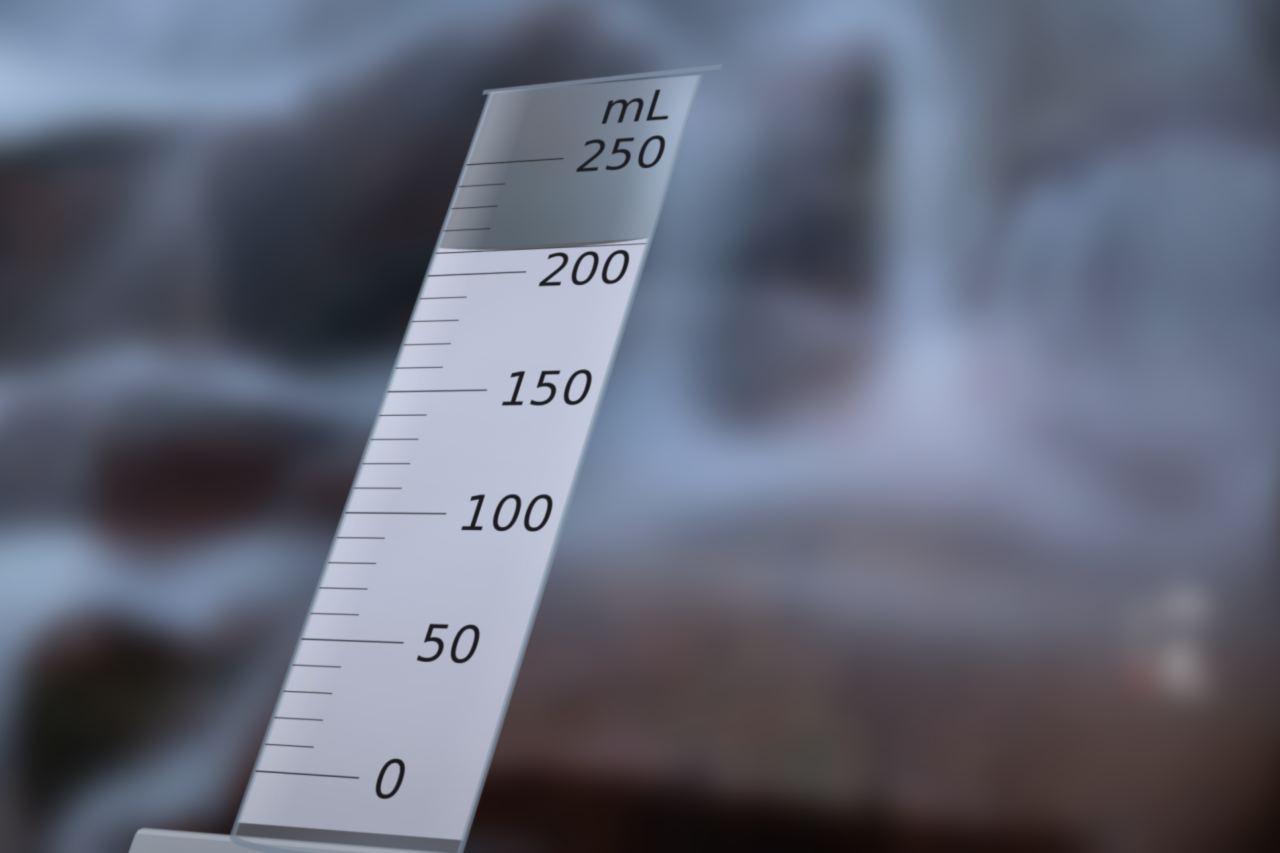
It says 210,mL
